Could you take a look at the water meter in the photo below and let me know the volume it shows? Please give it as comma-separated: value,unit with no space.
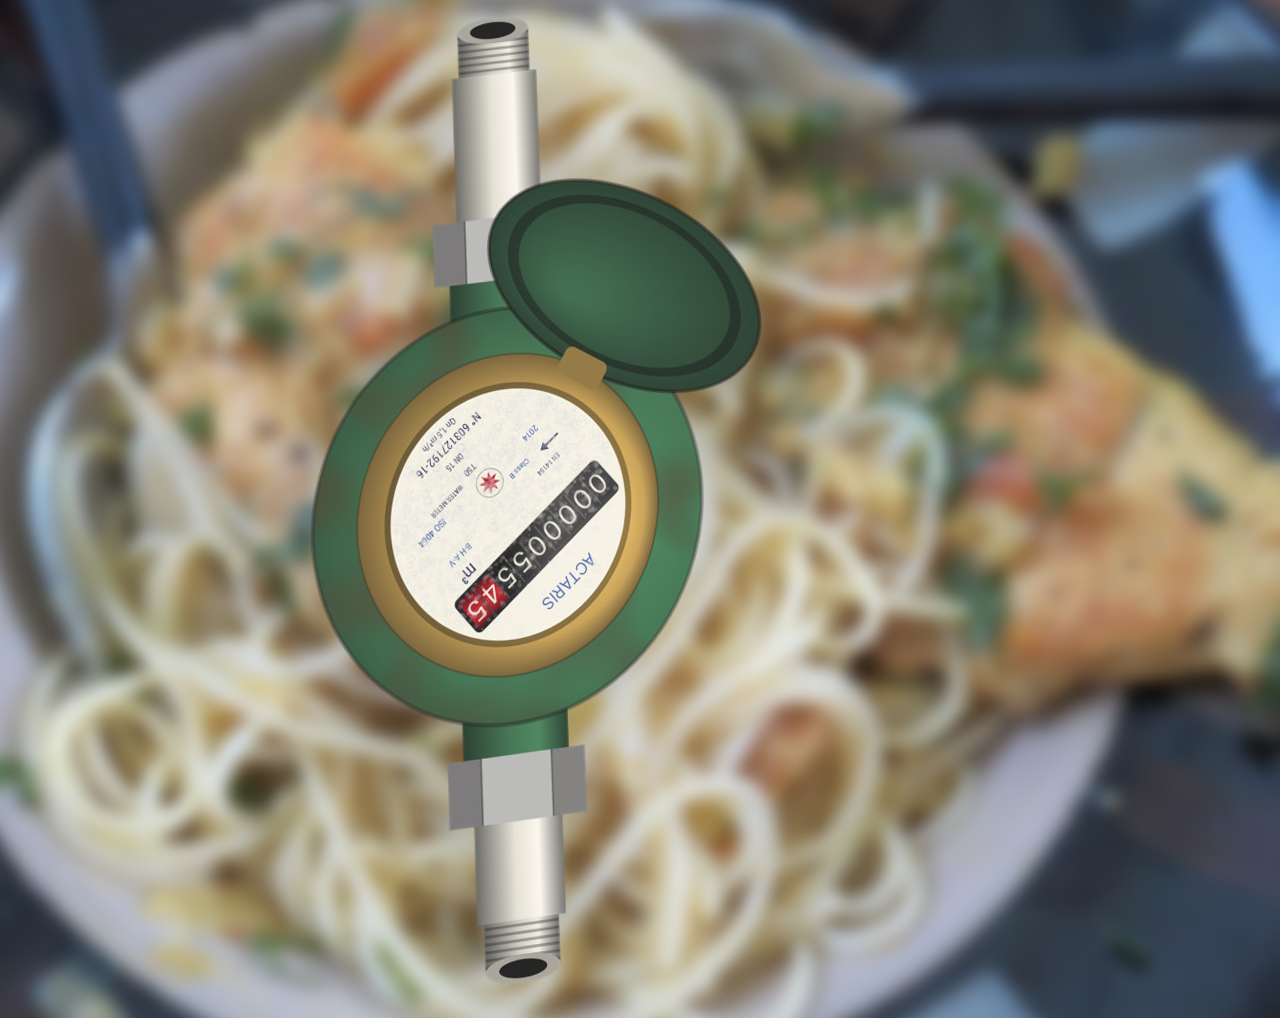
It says 55.45,m³
